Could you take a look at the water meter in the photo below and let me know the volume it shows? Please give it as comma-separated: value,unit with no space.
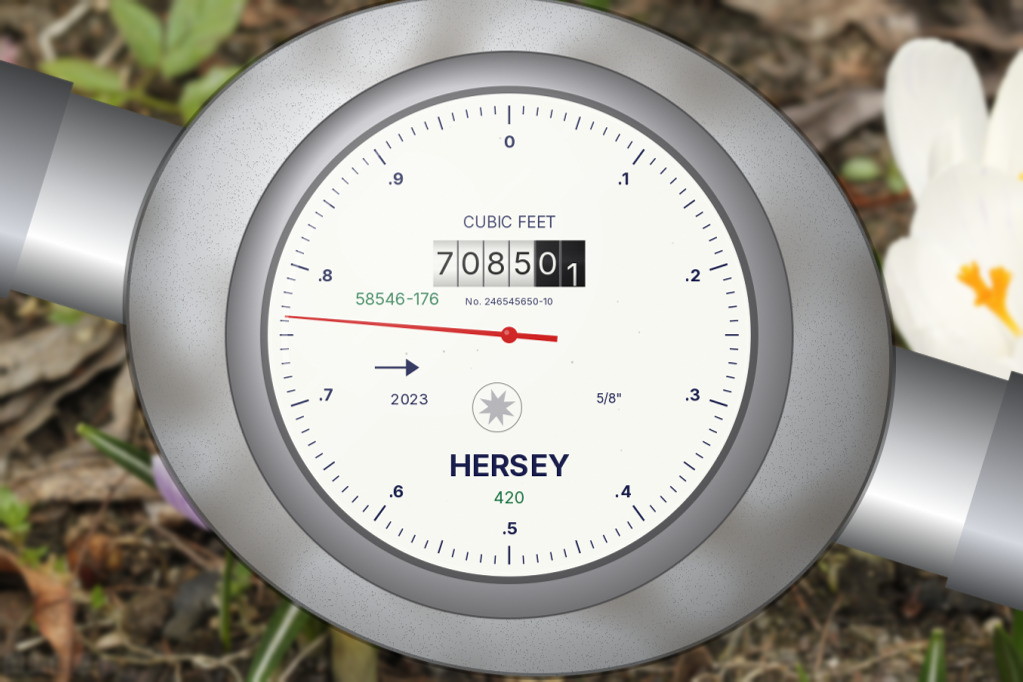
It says 708500.76,ft³
